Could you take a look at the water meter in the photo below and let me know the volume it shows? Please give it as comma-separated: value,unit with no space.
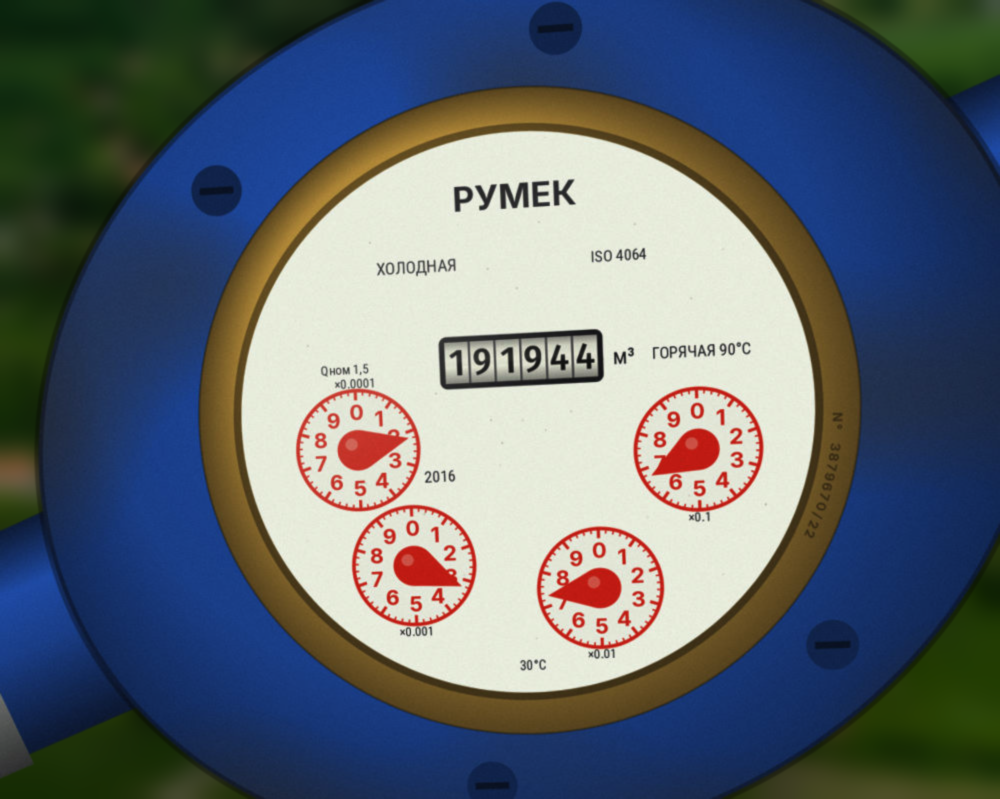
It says 191944.6732,m³
